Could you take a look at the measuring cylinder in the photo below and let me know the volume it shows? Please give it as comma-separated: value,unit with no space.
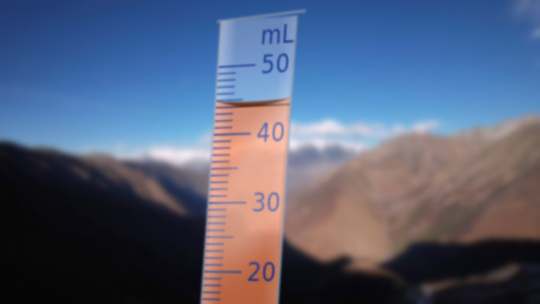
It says 44,mL
